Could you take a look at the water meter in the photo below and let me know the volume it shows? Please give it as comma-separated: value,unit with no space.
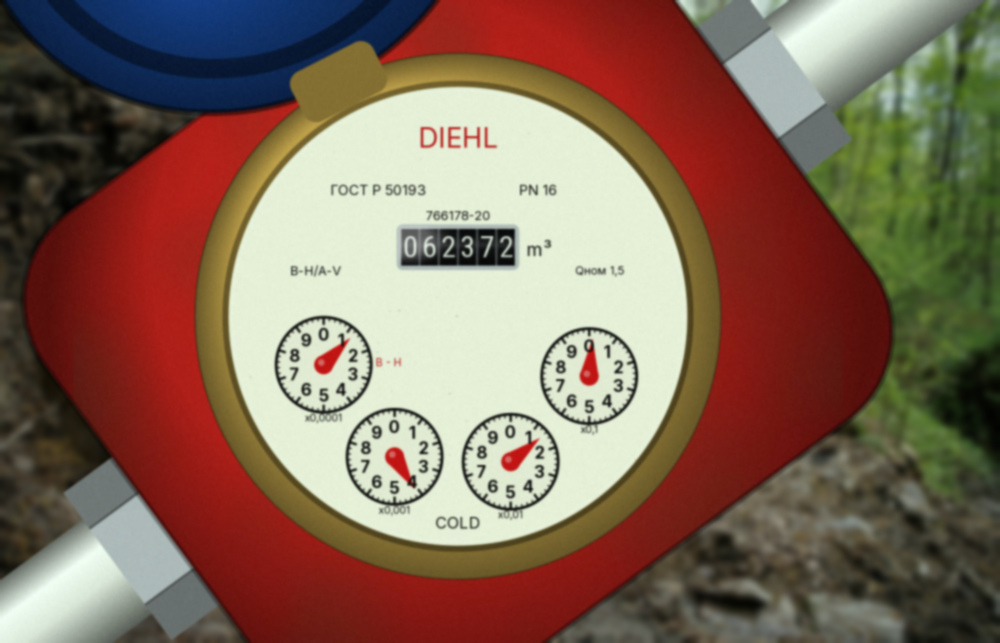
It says 62372.0141,m³
